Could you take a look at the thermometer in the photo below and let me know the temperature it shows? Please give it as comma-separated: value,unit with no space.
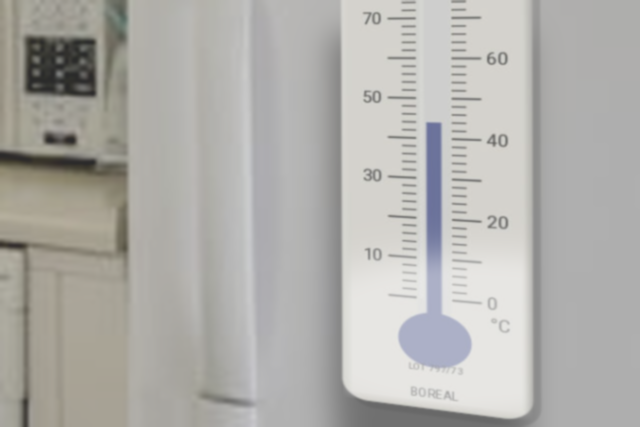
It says 44,°C
